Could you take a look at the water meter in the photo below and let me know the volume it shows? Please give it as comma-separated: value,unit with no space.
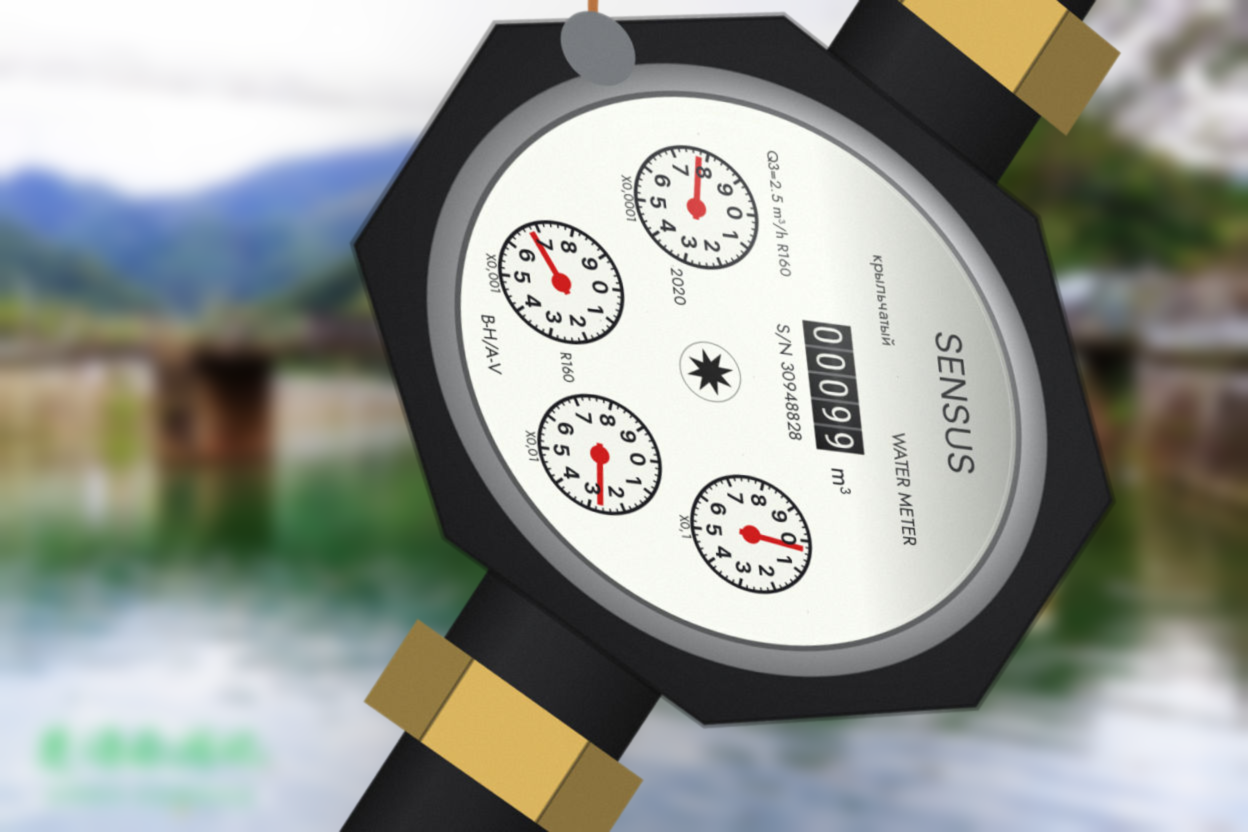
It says 99.0267,m³
